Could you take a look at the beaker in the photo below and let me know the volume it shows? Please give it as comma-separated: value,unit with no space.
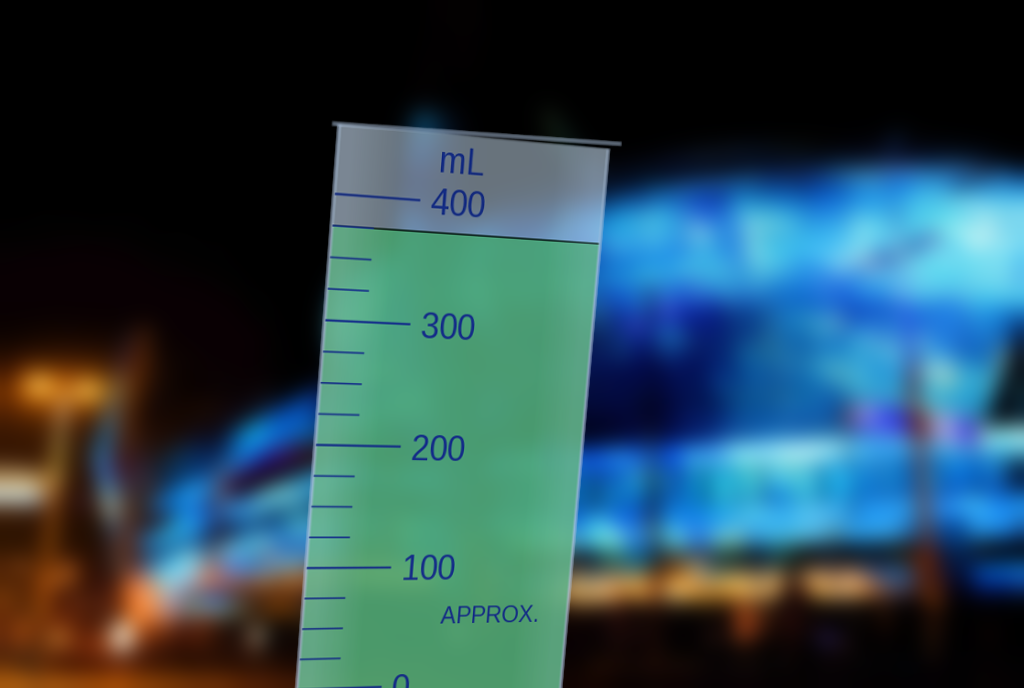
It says 375,mL
